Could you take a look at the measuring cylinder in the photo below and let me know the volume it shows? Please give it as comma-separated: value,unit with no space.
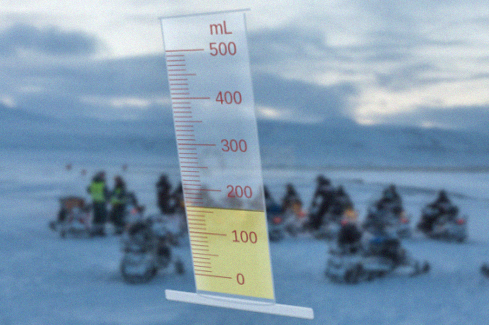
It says 160,mL
